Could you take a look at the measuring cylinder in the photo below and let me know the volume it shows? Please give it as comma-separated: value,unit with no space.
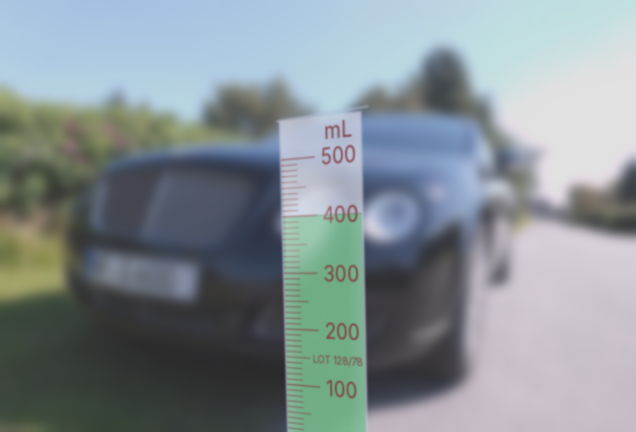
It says 400,mL
